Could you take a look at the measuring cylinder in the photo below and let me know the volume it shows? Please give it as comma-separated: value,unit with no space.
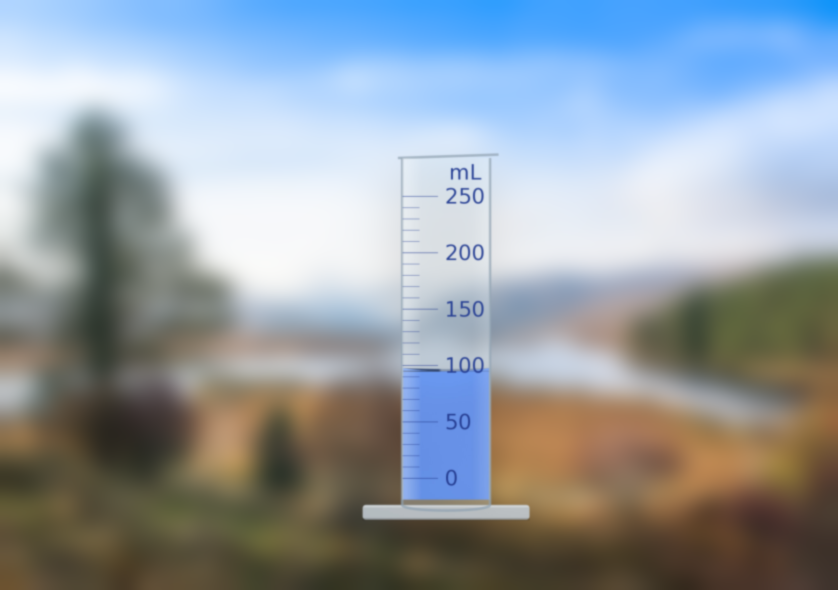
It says 95,mL
